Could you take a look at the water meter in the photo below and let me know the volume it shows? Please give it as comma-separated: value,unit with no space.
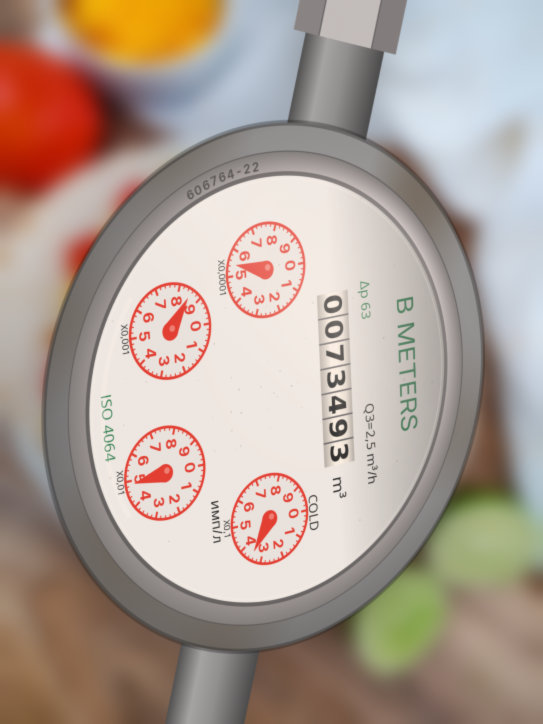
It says 73493.3485,m³
